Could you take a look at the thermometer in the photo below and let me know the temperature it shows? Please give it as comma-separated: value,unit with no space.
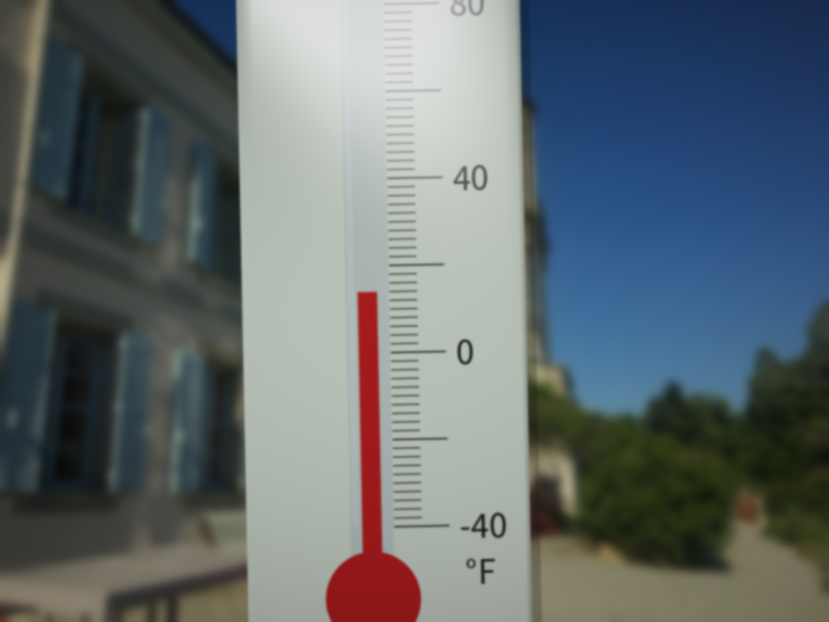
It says 14,°F
